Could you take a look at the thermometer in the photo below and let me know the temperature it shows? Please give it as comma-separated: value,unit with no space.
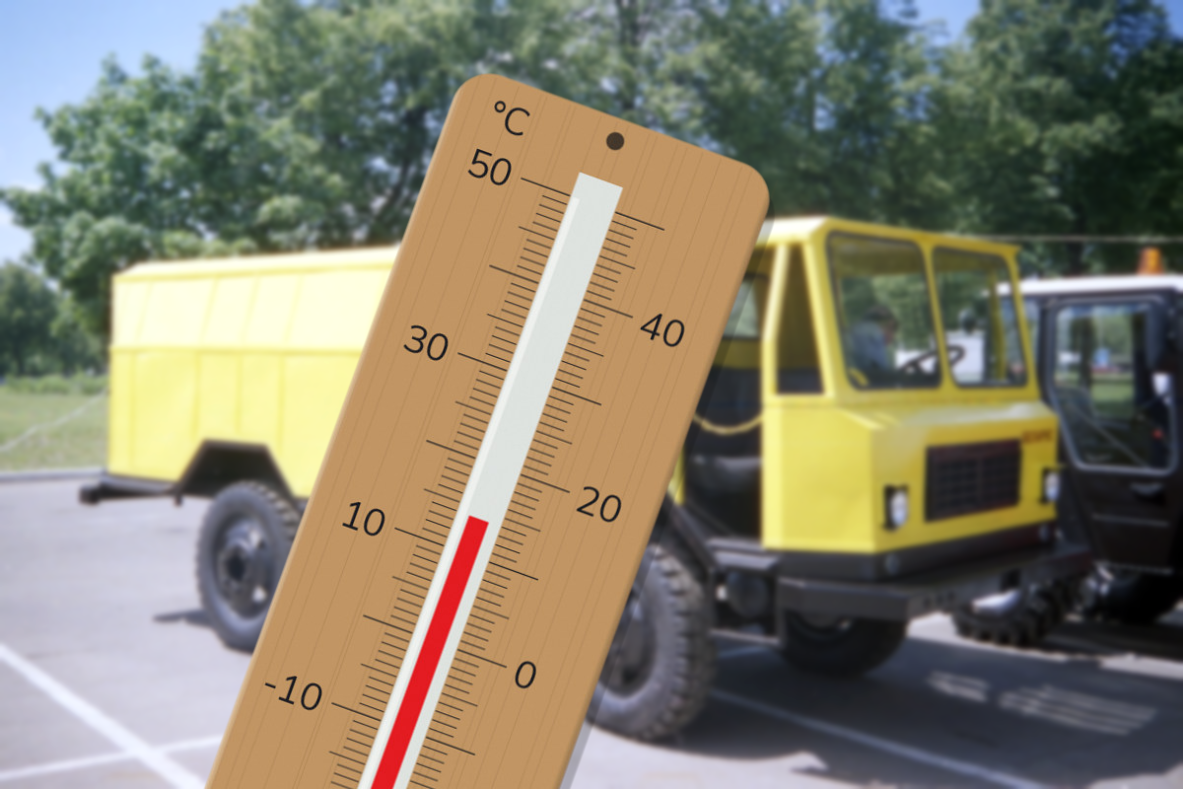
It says 14,°C
